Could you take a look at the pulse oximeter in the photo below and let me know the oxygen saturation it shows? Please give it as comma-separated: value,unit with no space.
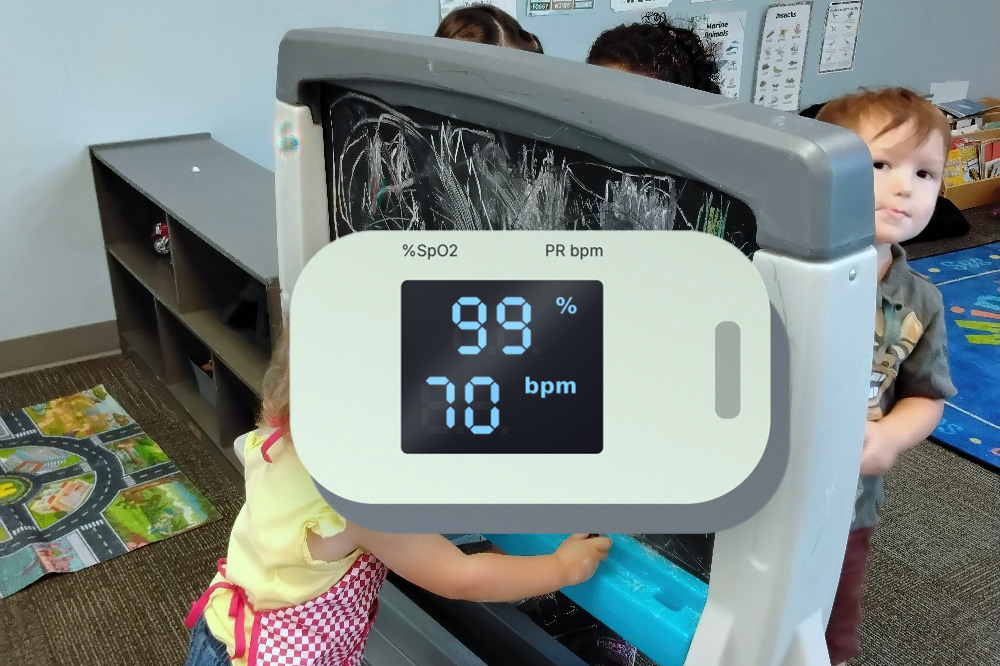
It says 99,%
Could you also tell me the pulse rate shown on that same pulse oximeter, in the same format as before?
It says 70,bpm
